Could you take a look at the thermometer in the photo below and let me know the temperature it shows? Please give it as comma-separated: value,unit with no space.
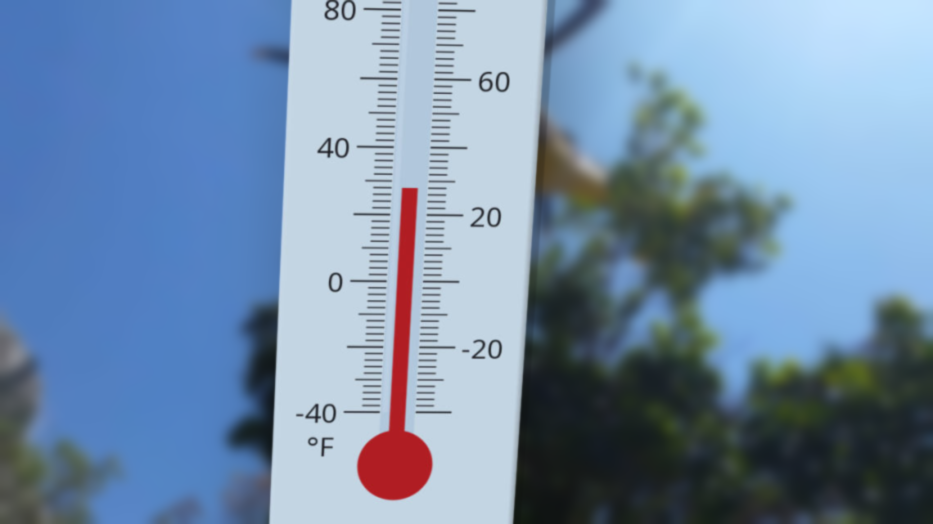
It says 28,°F
